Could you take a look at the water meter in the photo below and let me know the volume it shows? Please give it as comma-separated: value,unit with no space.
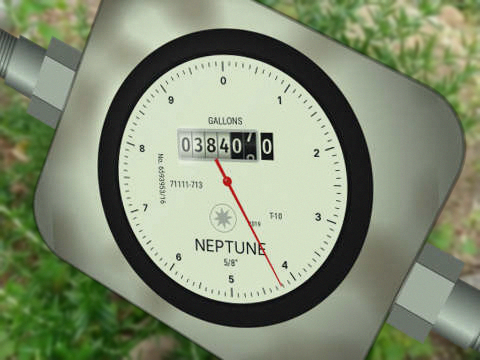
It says 384074.2,gal
